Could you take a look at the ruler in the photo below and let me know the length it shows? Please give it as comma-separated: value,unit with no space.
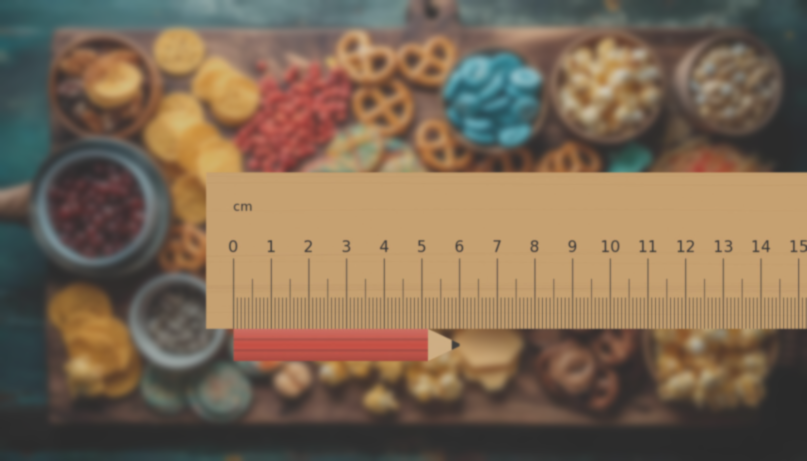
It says 6,cm
